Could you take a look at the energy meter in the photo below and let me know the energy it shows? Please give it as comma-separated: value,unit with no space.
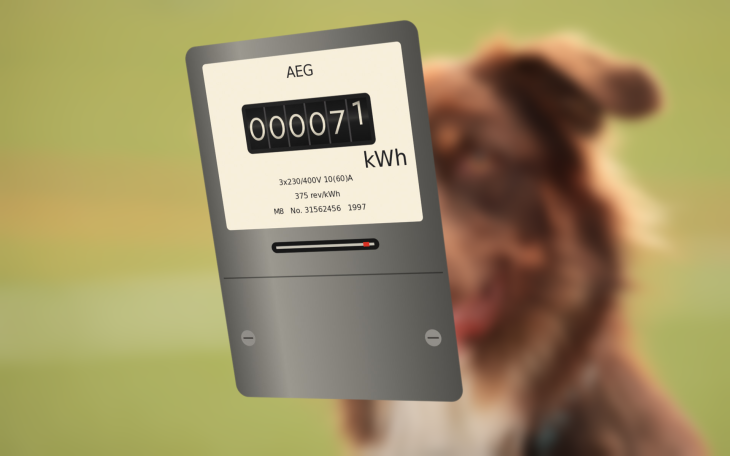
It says 71,kWh
